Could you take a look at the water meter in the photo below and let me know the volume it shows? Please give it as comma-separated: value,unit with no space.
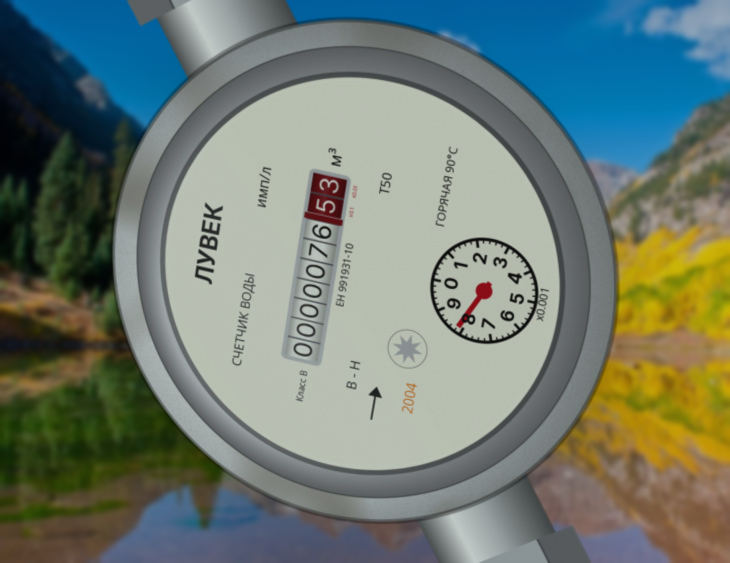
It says 76.538,m³
